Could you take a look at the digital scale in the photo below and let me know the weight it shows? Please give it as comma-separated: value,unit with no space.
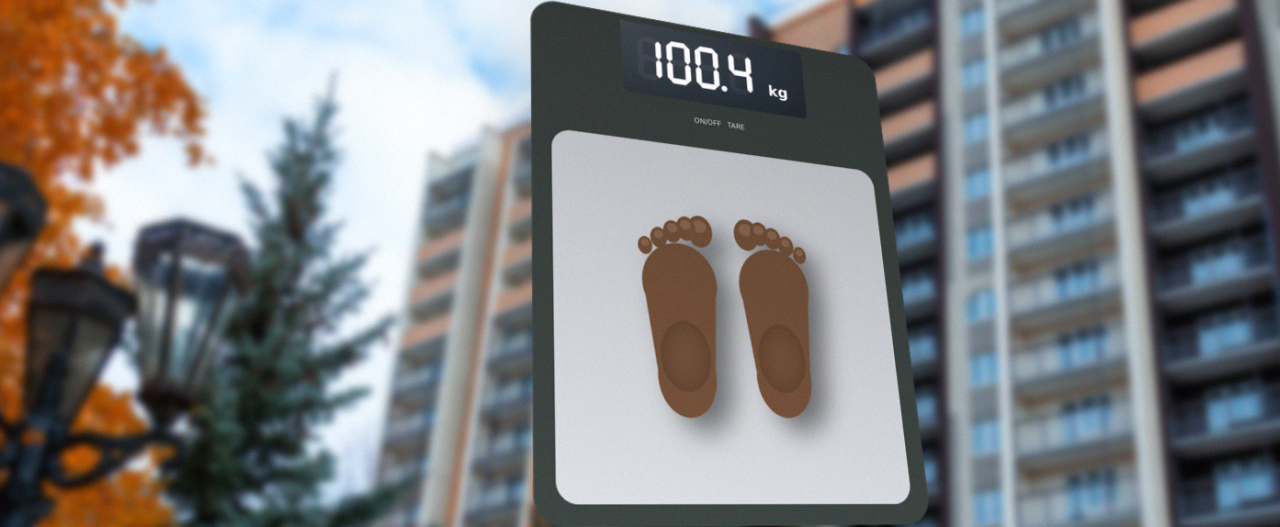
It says 100.4,kg
